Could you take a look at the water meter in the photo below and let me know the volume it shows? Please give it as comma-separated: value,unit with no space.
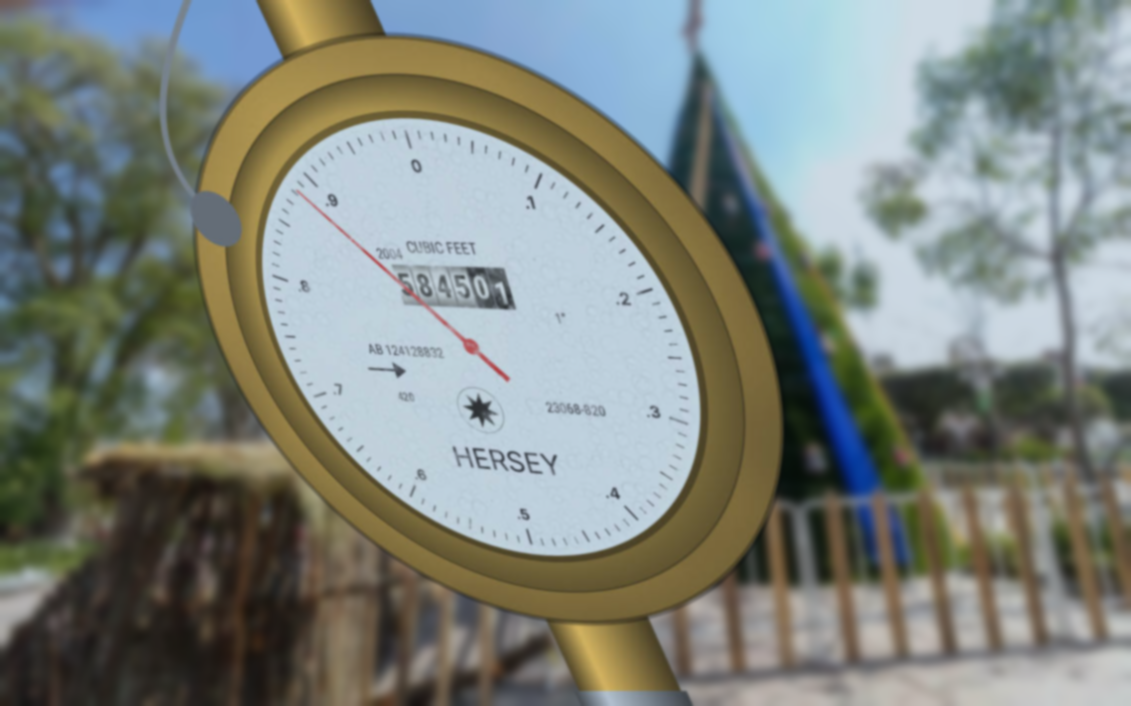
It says 584500.88,ft³
